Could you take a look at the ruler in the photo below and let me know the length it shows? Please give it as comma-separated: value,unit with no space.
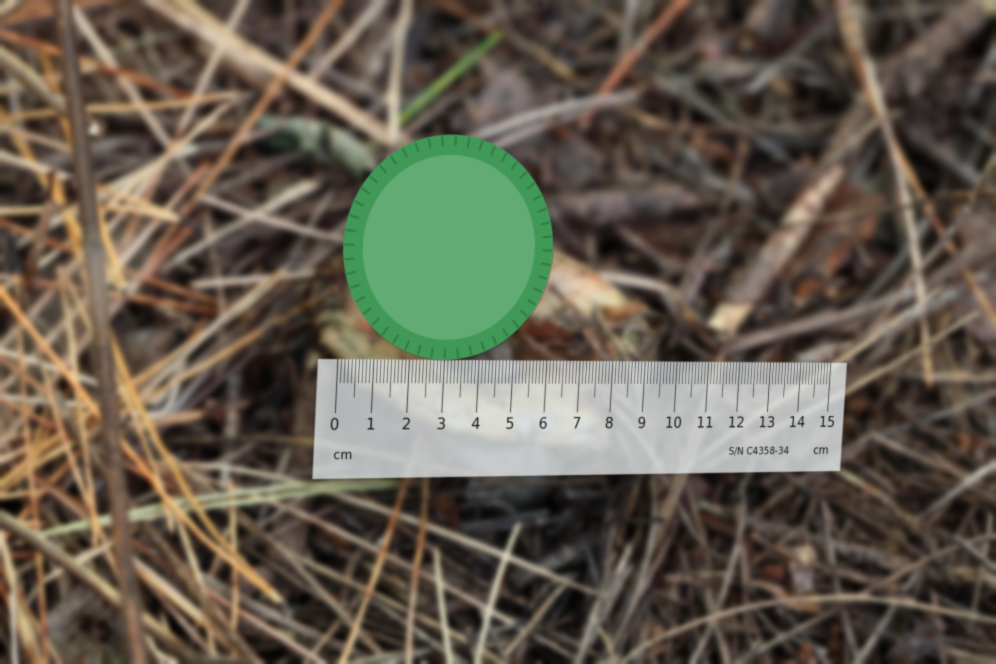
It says 6,cm
